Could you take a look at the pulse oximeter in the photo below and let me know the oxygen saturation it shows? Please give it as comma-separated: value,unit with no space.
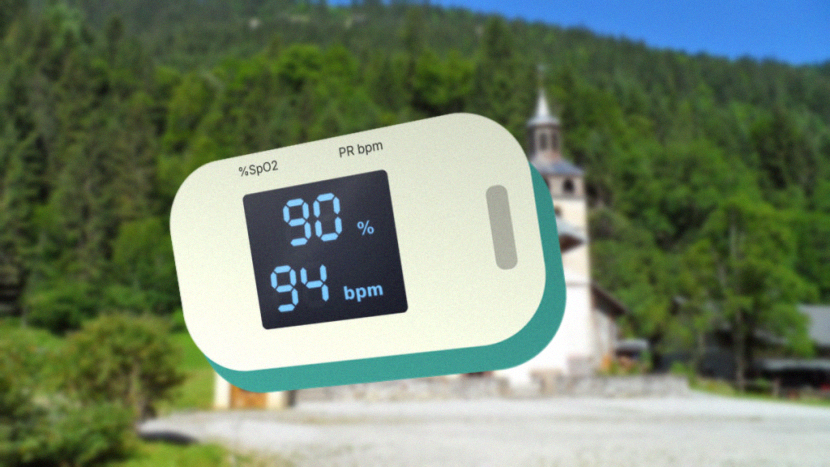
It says 90,%
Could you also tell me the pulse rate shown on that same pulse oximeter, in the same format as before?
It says 94,bpm
